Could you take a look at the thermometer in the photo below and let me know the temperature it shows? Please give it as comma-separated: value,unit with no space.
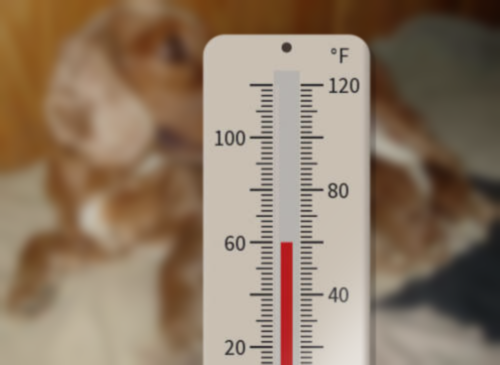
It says 60,°F
